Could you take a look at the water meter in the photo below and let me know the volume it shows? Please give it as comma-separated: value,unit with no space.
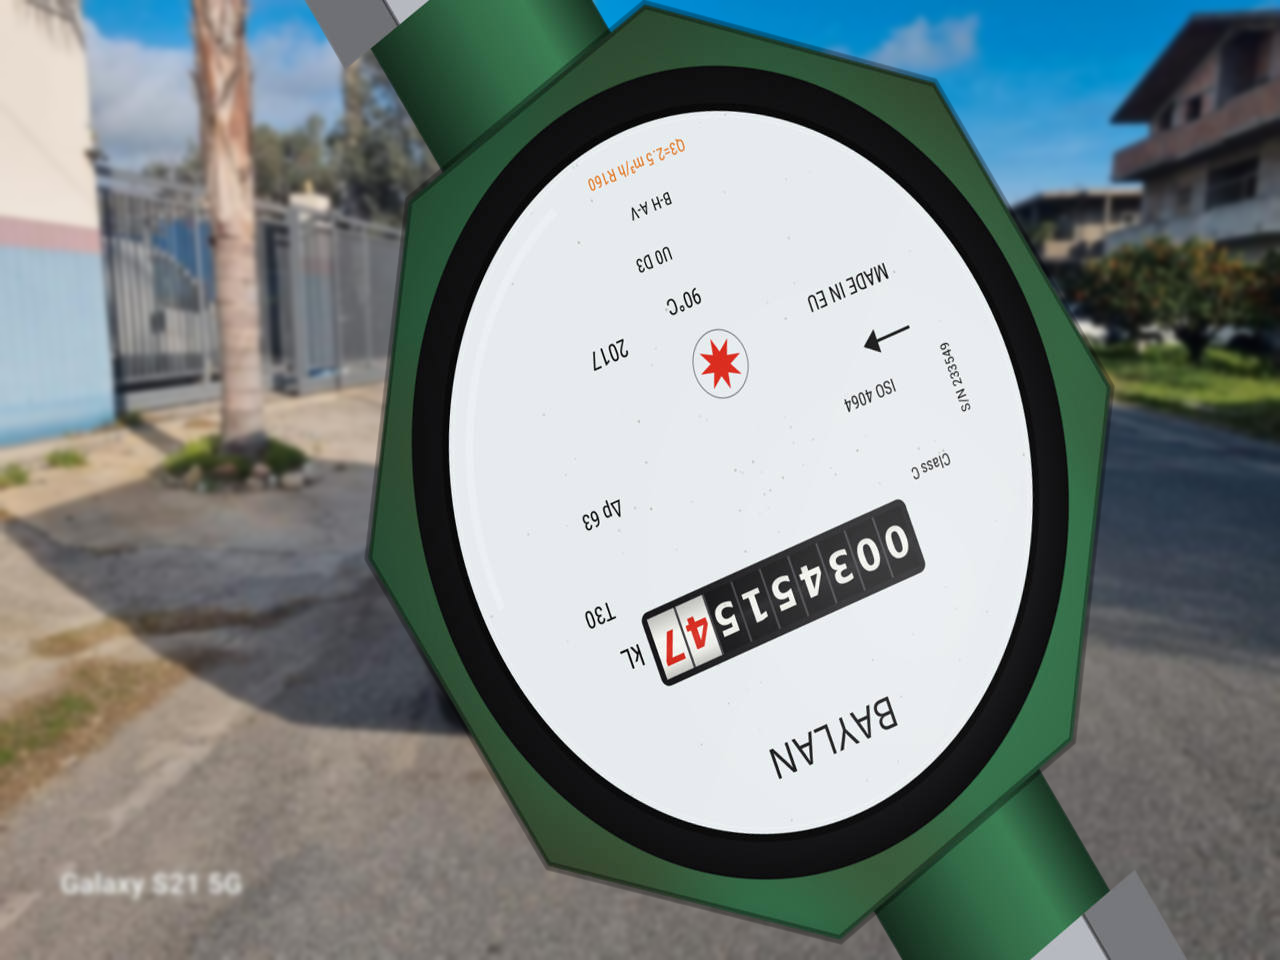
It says 34515.47,kL
